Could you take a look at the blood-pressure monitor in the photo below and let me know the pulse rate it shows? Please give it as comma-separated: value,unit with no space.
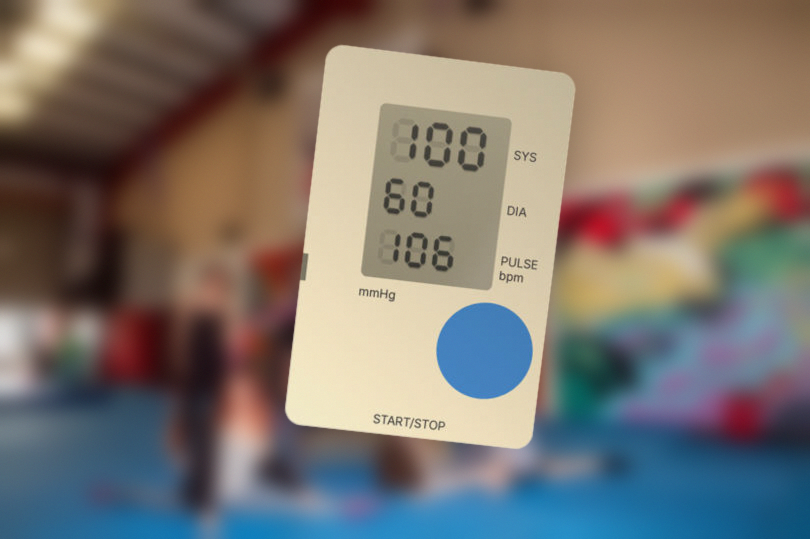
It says 106,bpm
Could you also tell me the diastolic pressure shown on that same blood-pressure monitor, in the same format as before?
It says 60,mmHg
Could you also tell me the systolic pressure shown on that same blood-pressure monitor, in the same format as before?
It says 100,mmHg
